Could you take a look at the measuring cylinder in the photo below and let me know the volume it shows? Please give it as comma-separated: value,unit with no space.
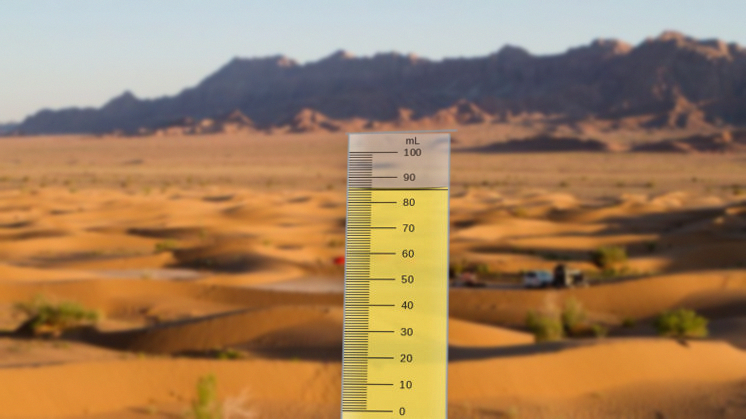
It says 85,mL
